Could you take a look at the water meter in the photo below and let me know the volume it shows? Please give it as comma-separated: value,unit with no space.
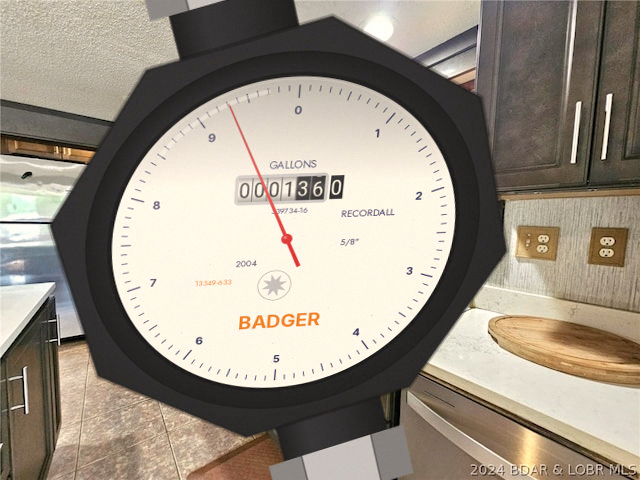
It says 1359.3,gal
